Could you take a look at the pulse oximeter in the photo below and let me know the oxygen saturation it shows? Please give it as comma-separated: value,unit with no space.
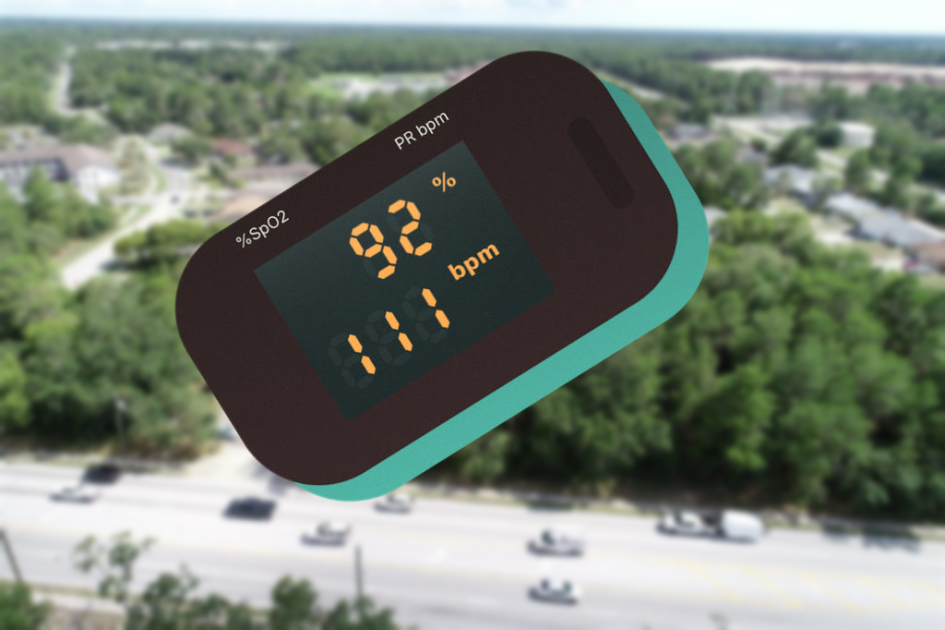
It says 92,%
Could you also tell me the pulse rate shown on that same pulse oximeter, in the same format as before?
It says 111,bpm
